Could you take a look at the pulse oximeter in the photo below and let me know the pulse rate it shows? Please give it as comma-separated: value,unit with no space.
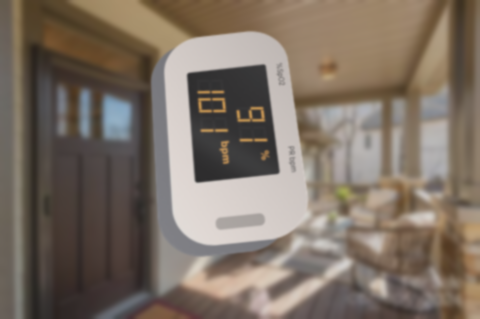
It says 101,bpm
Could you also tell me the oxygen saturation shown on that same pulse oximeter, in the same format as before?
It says 91,%
